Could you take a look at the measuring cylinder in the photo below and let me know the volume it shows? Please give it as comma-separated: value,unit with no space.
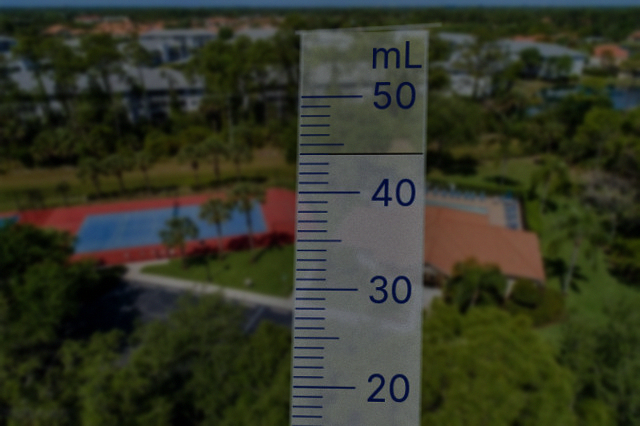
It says 44,mL
